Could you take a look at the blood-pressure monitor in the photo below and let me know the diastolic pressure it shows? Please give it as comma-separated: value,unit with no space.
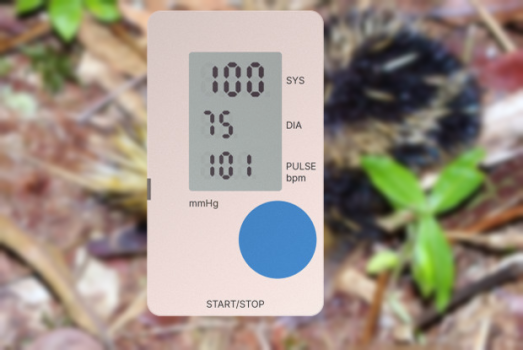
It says 75,mmHg
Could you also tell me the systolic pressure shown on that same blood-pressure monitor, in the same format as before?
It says 100,mmHg
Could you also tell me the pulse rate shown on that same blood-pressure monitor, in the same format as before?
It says 101,bpm
